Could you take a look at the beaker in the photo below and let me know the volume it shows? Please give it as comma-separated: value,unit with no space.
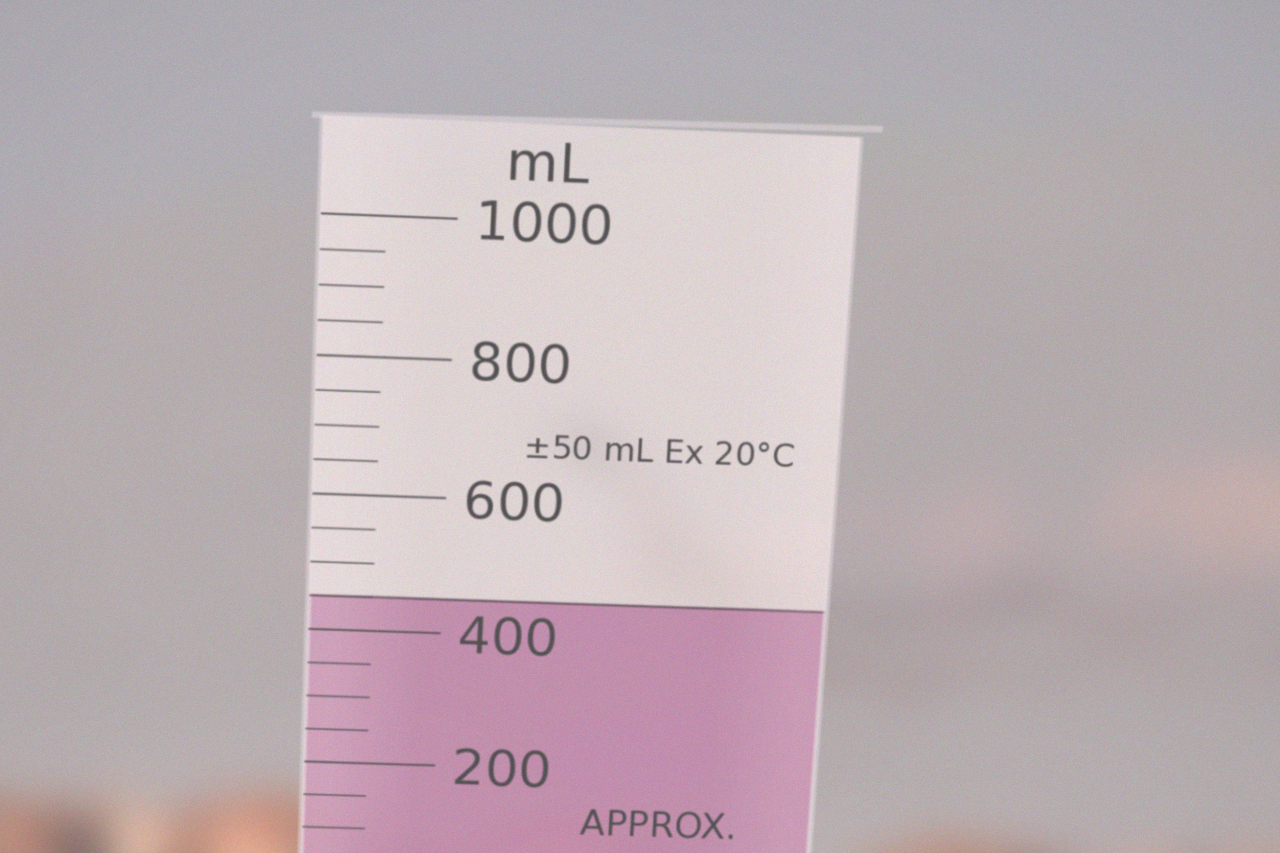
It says 450,mL
